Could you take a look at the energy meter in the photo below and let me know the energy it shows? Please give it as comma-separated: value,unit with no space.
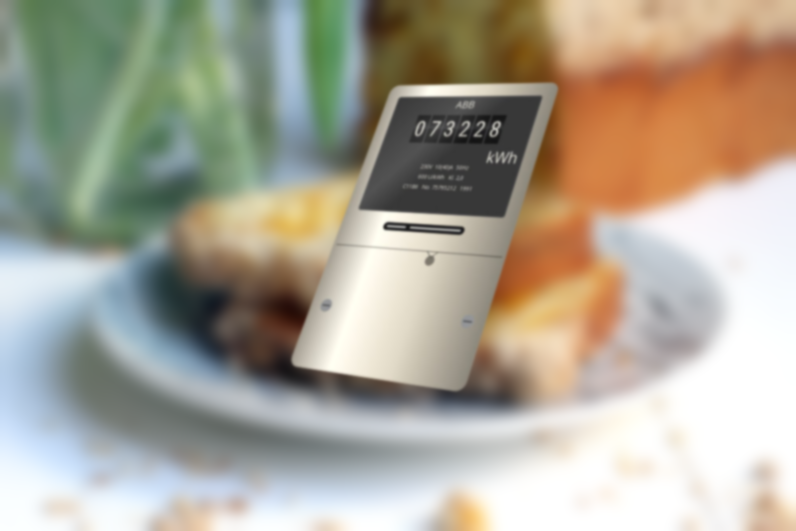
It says 73228,kWh
